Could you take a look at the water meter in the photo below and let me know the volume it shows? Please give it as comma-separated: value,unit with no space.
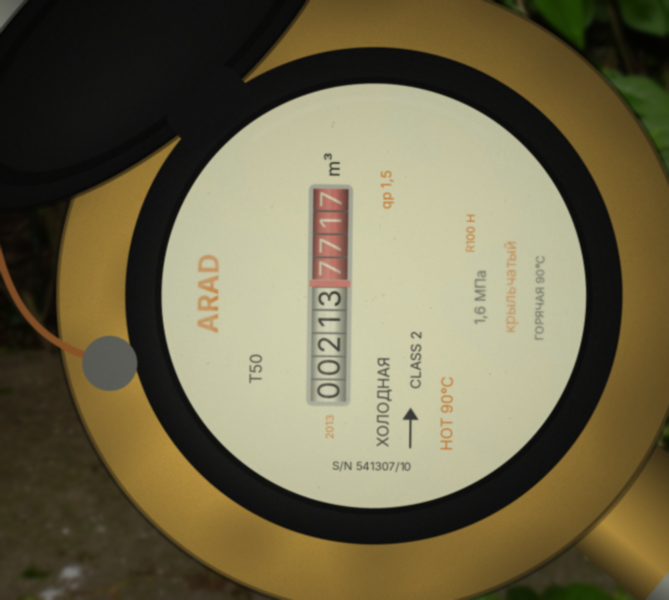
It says 213.7717,m³
